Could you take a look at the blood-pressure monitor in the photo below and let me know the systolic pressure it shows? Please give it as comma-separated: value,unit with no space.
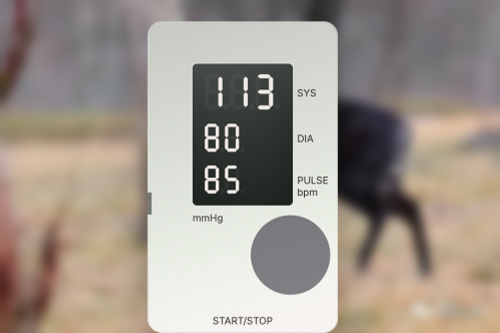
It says 113,mmHg
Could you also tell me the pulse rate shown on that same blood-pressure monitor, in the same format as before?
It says 85,bpm
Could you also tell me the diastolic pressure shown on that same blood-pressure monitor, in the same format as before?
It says 80,mmHg
